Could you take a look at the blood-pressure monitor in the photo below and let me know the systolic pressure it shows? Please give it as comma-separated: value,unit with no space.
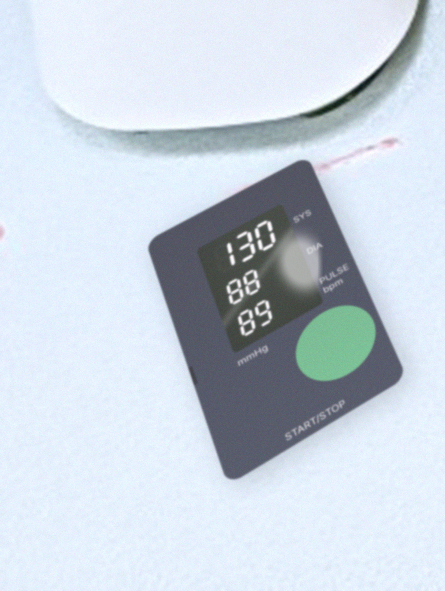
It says 130,mmHg
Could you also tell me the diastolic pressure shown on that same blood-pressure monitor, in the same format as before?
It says 88,mmHg
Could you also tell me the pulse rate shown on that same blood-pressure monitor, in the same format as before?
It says 89,bpm
